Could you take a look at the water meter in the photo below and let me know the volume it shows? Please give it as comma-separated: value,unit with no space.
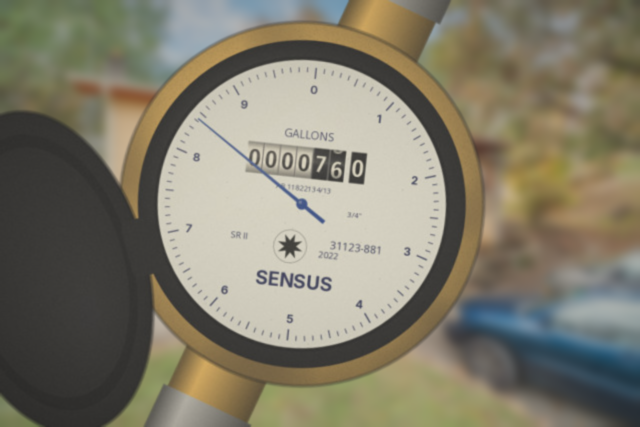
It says 758.4,gal
